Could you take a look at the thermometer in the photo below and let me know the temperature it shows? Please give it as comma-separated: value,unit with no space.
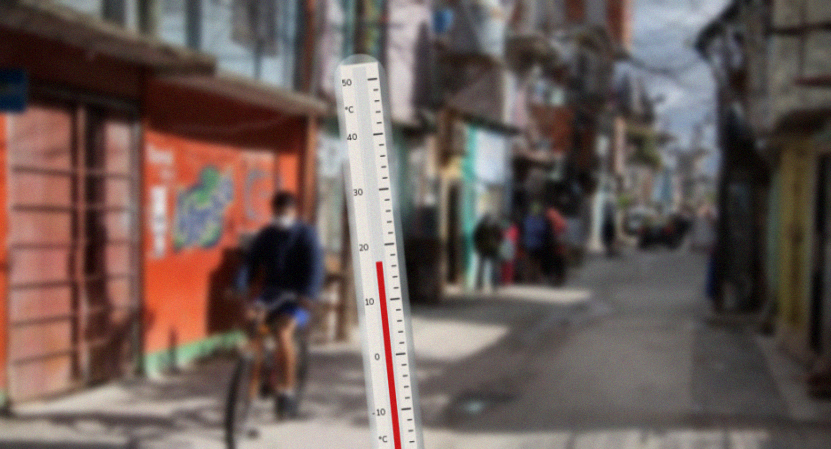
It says 17,°C
